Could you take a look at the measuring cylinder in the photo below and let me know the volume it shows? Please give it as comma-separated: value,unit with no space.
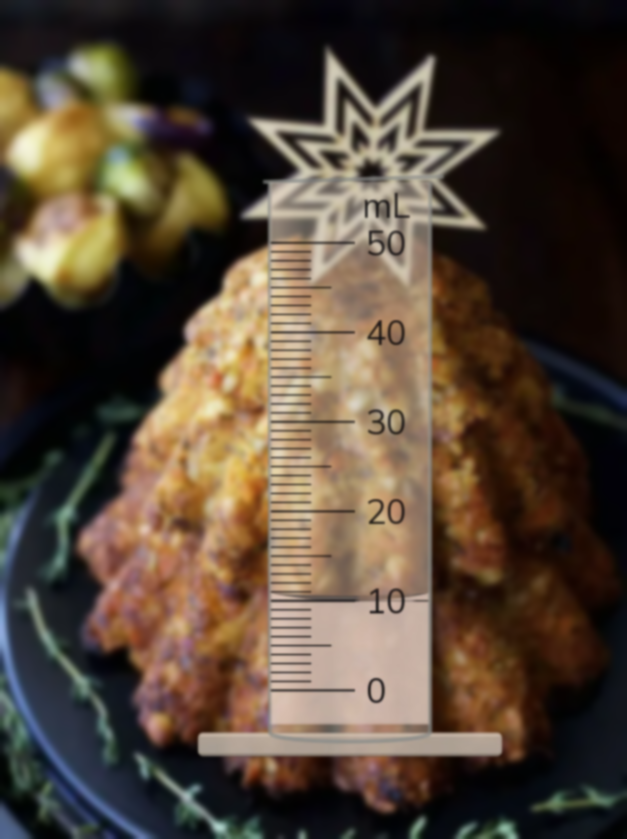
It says 10,mL
